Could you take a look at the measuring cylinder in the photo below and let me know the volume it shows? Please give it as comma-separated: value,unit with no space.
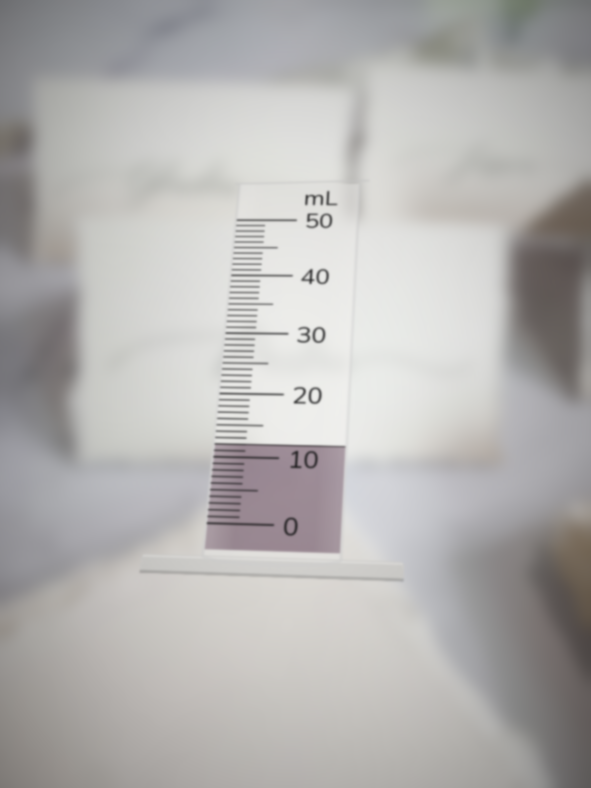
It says 12,mL
